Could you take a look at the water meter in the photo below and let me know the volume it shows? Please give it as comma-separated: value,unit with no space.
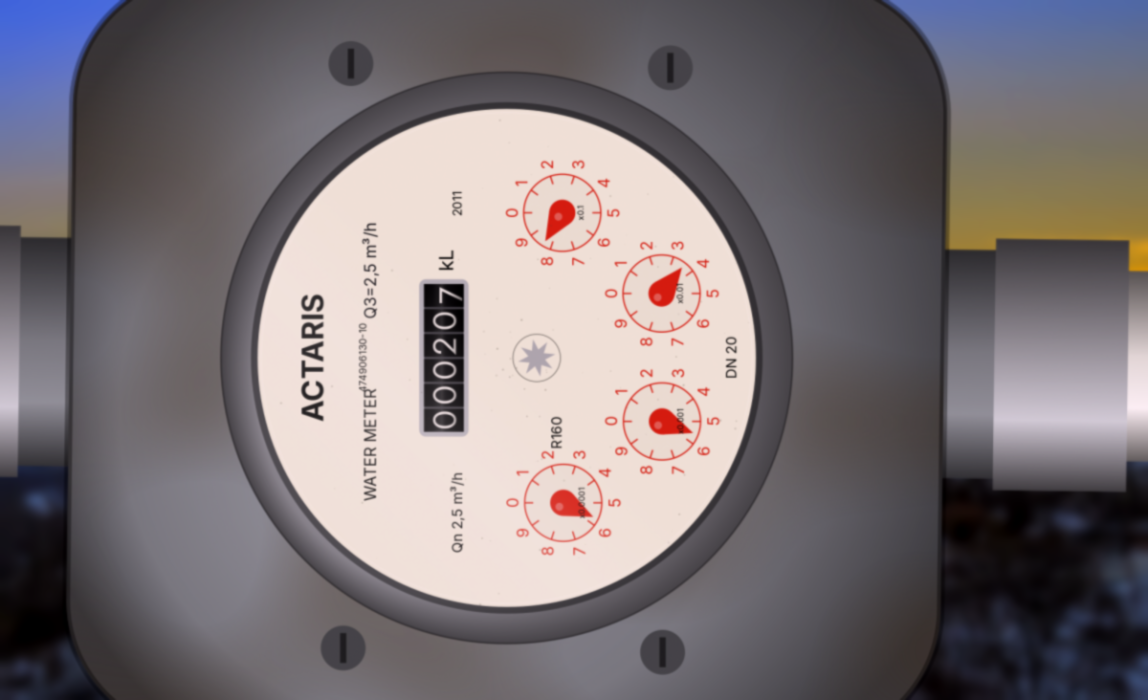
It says 206.8355,kL
